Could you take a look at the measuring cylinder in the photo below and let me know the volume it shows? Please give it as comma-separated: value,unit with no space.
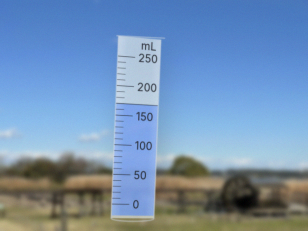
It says 170,mL
